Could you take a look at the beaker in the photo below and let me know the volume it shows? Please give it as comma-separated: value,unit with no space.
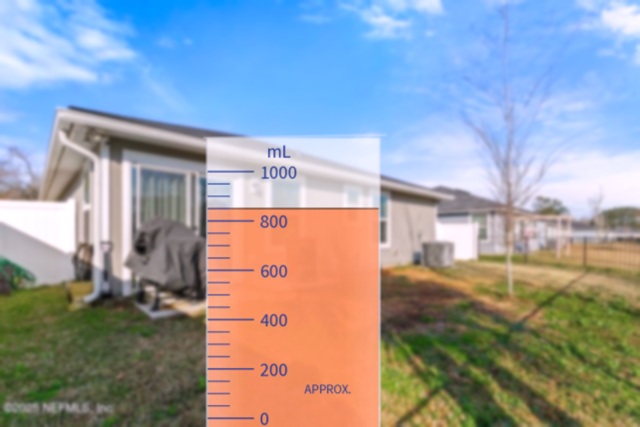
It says 850,mL
